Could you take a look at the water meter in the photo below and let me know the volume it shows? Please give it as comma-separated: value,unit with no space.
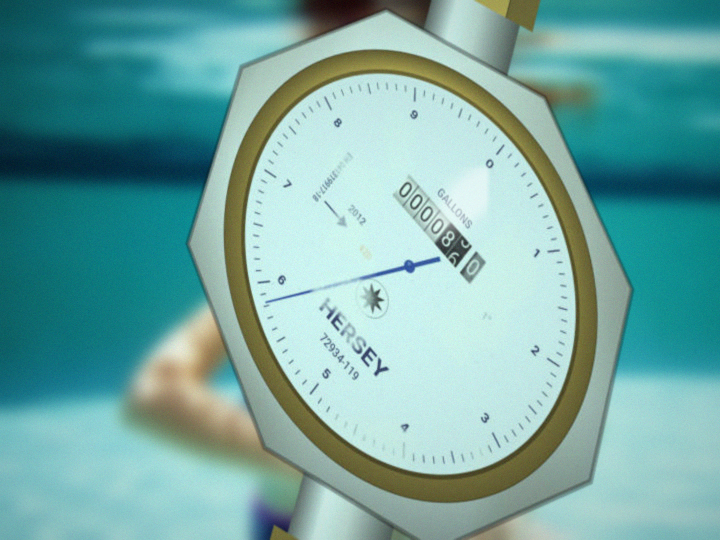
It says 855.8,gal
